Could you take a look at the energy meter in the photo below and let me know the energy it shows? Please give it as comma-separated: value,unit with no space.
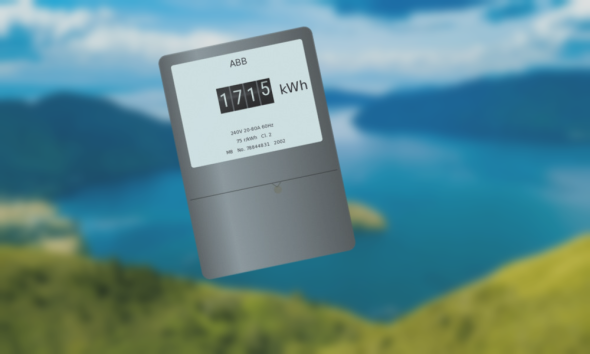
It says 1715,kWh
